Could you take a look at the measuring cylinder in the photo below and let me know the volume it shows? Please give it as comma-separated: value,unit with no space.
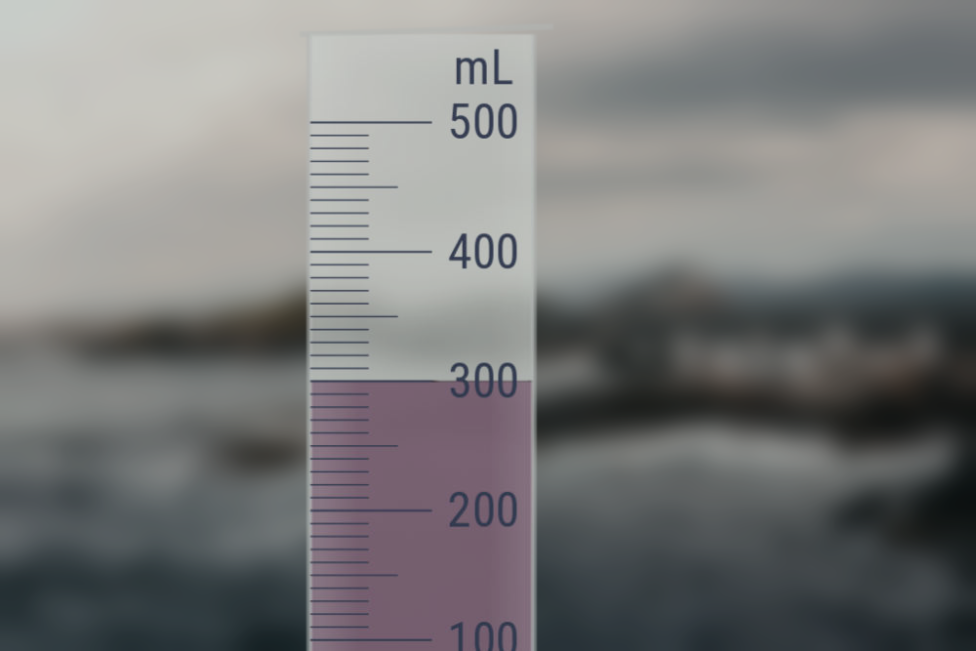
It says 300,mL
